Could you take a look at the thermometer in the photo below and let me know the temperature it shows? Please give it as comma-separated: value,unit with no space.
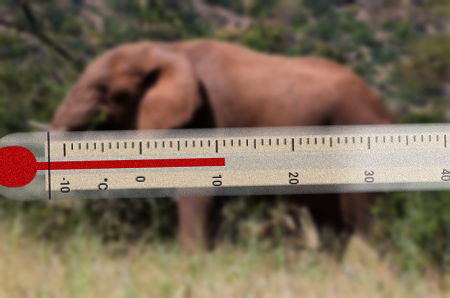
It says 11,°C
